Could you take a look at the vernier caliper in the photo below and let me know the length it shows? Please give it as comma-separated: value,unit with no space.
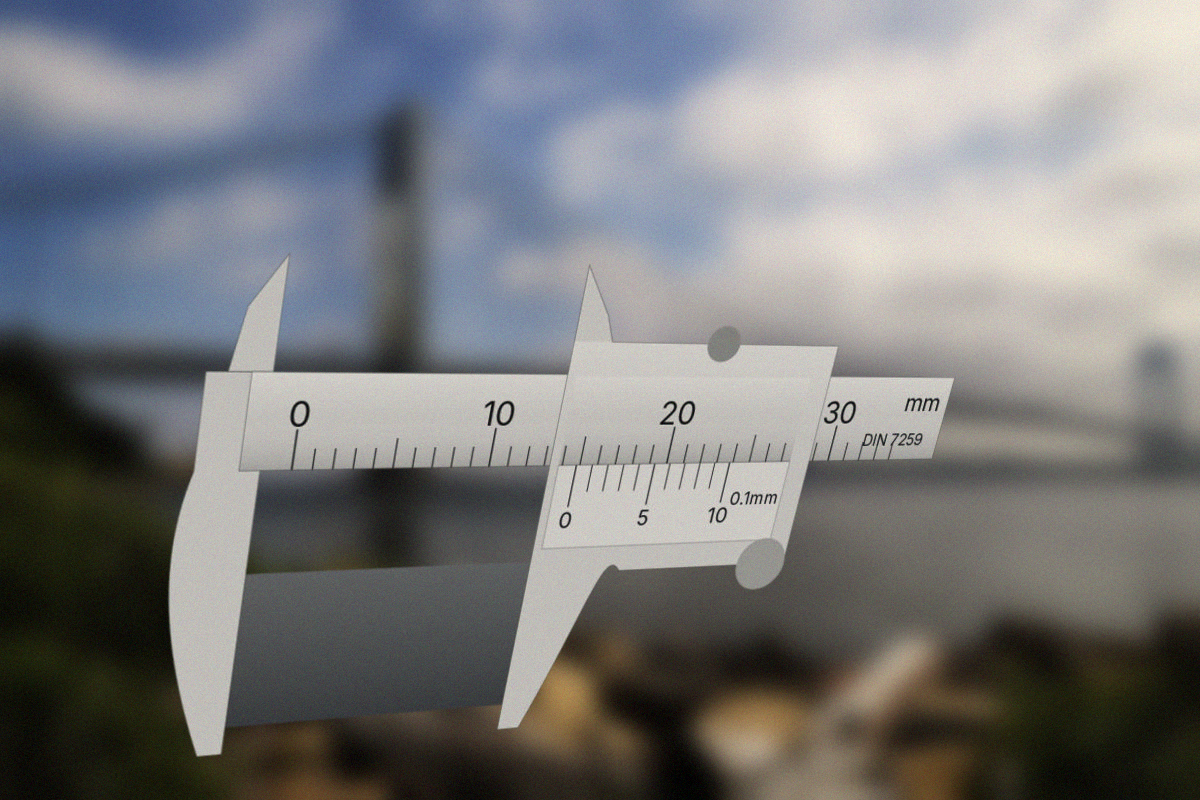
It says 14.8,mm
